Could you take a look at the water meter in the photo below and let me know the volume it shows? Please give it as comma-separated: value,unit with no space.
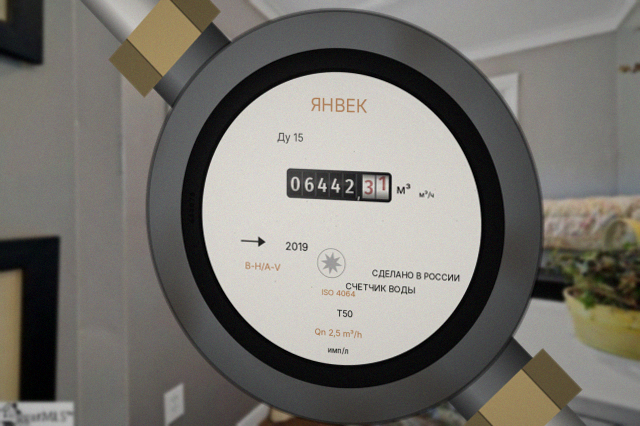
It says 6442.31,m³
